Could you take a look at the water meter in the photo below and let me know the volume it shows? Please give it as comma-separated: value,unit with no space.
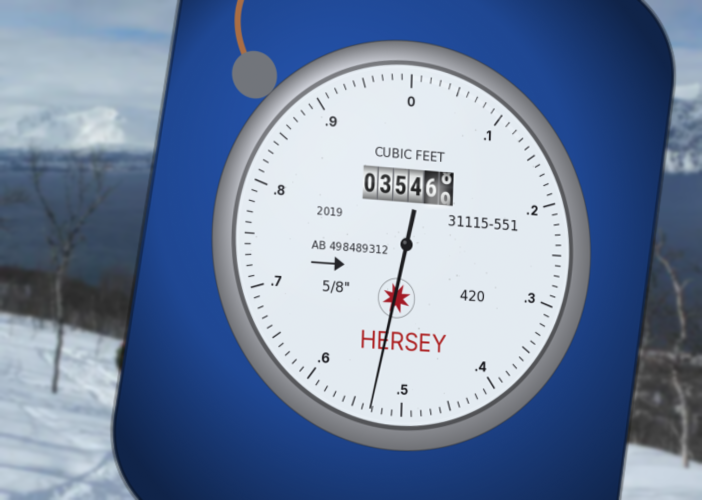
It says 35468.53,ft³
